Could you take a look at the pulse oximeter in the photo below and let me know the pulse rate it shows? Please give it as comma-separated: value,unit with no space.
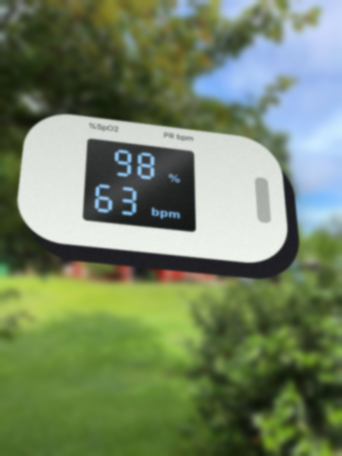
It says 63,bpm
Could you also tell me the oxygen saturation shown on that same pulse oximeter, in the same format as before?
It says 98,%
